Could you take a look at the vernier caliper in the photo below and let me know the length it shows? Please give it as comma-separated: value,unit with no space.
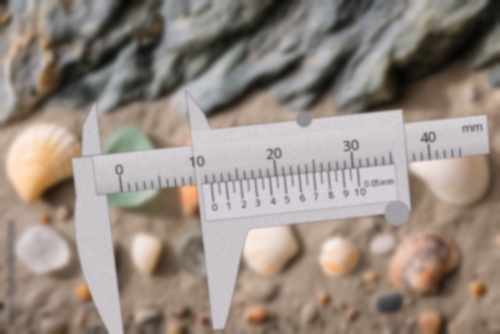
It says 11.6,mm
